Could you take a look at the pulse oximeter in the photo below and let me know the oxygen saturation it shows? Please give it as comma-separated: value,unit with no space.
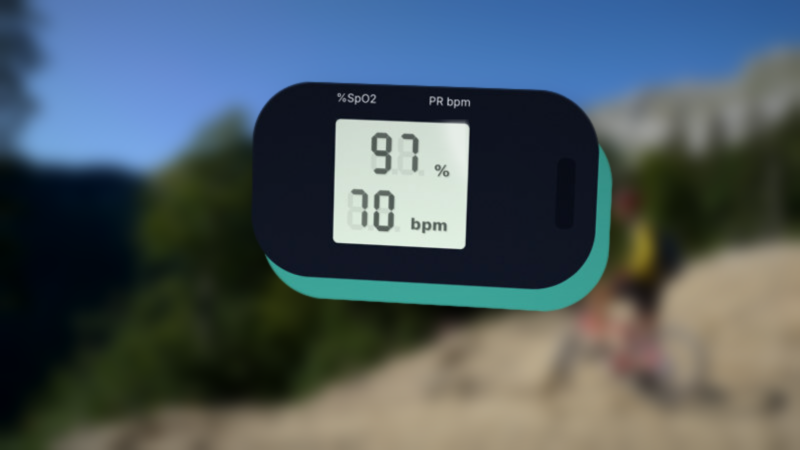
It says 97,%
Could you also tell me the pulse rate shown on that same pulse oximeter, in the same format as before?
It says 70,bpm
